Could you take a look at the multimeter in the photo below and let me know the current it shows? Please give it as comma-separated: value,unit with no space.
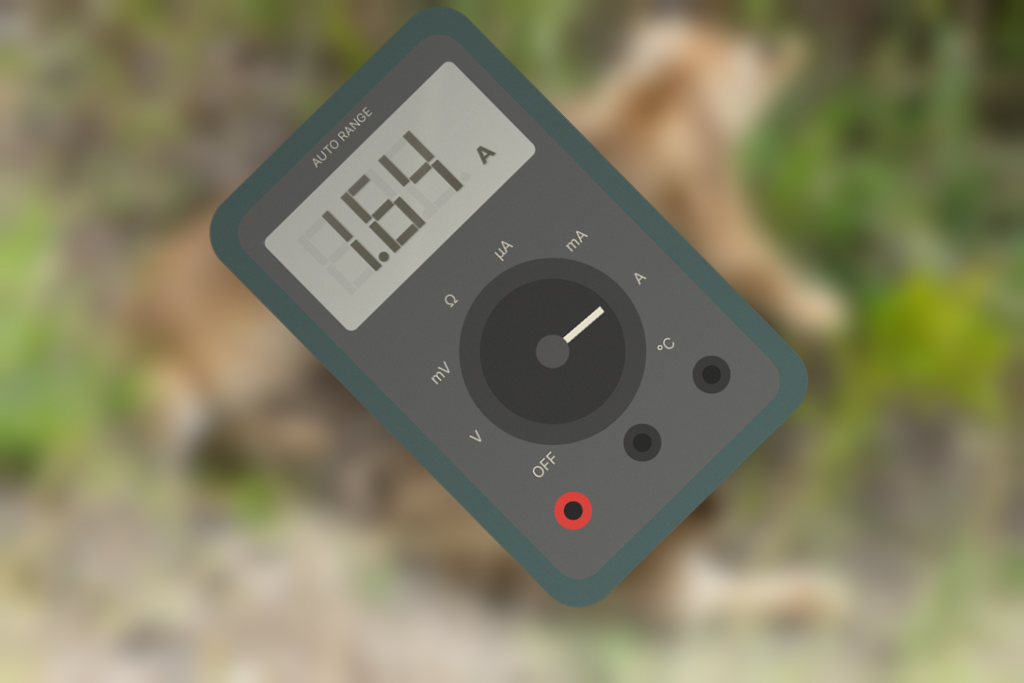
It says 1.64,A
